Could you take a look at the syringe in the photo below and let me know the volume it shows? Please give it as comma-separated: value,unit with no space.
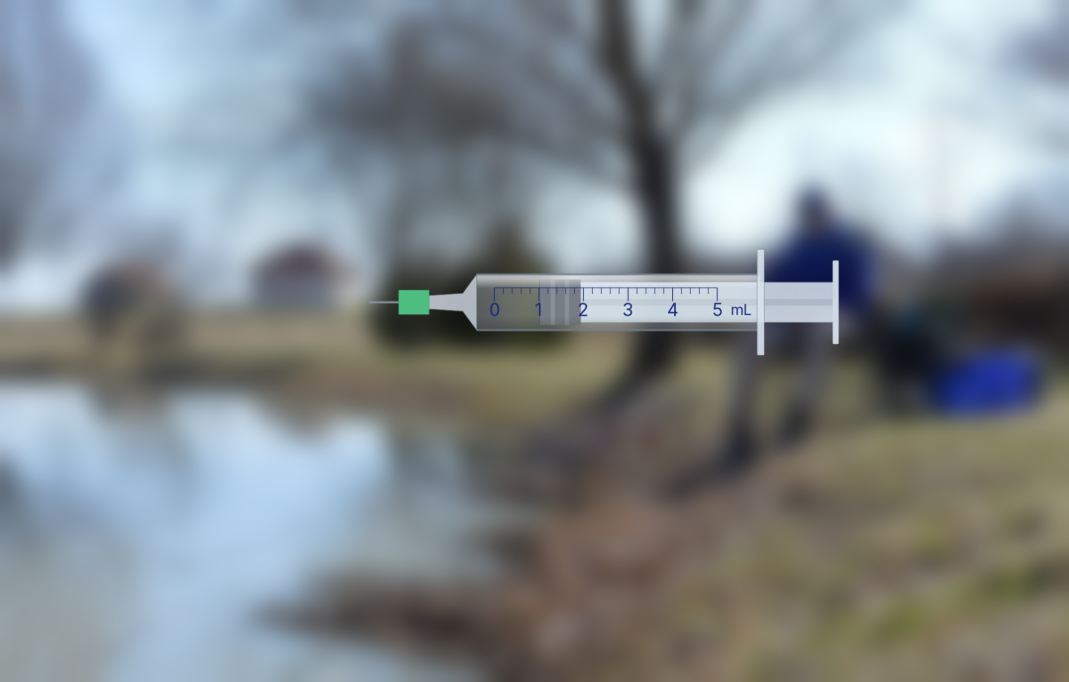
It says 1,mL
